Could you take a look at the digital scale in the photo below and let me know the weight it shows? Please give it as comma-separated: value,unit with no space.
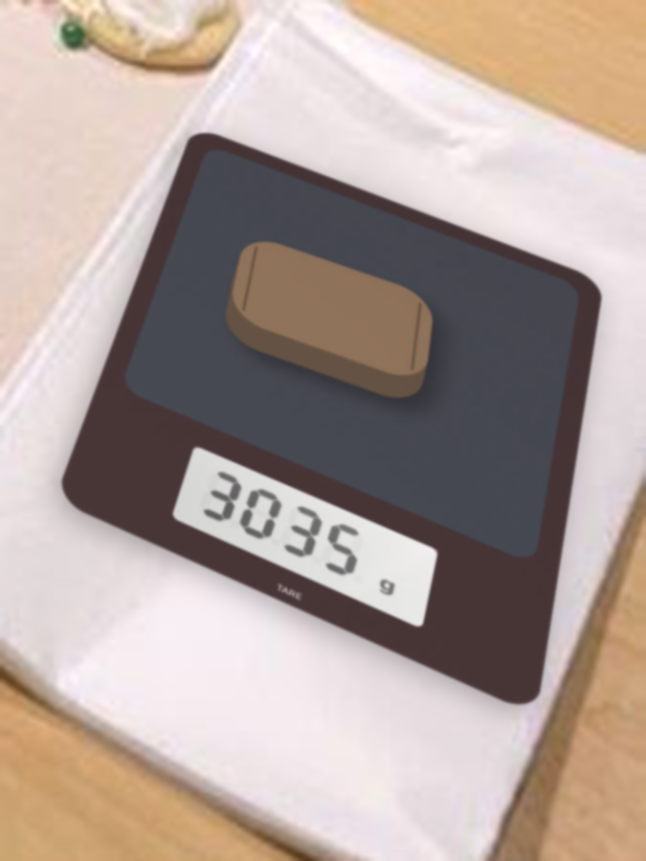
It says 3035,g
